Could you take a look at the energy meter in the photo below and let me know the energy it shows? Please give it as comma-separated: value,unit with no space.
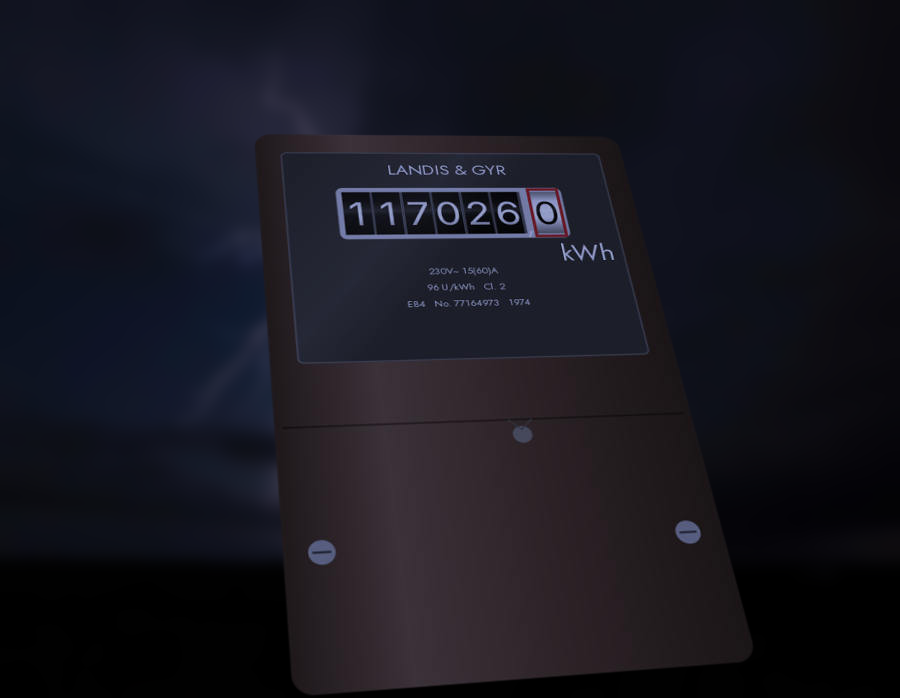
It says 117026.0,kWh
